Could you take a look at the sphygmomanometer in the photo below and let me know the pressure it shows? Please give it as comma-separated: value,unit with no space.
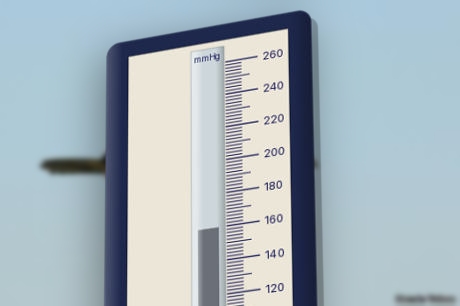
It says 160,mmHg
